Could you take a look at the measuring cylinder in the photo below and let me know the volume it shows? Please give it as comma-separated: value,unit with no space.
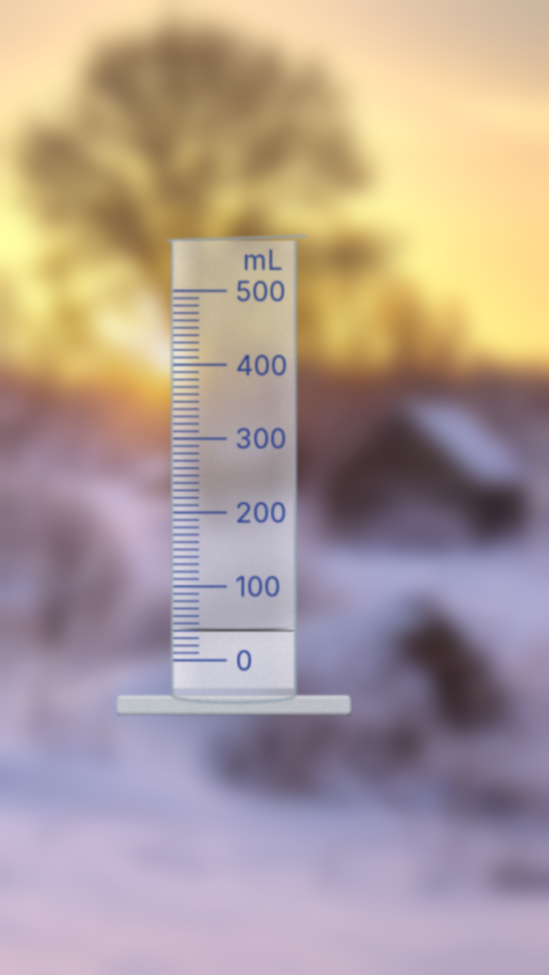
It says 40,mL
